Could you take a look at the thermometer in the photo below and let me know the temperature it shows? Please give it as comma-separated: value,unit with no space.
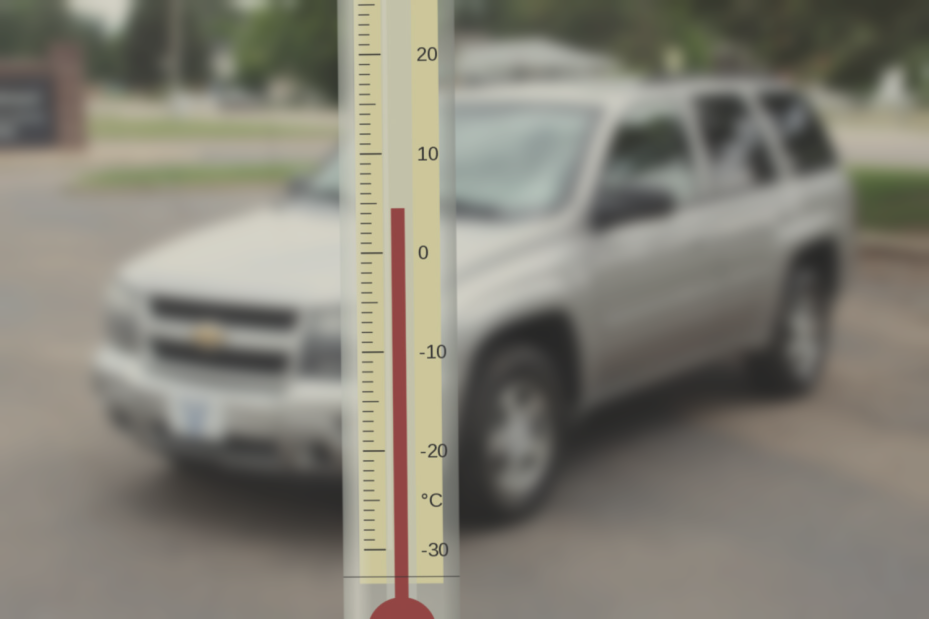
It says 4.5,°C
